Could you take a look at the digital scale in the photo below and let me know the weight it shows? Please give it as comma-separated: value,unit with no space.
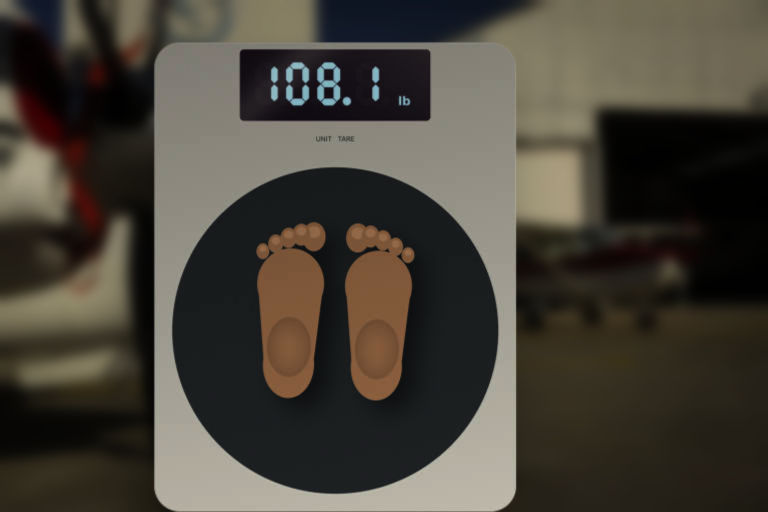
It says 108.1,lb
